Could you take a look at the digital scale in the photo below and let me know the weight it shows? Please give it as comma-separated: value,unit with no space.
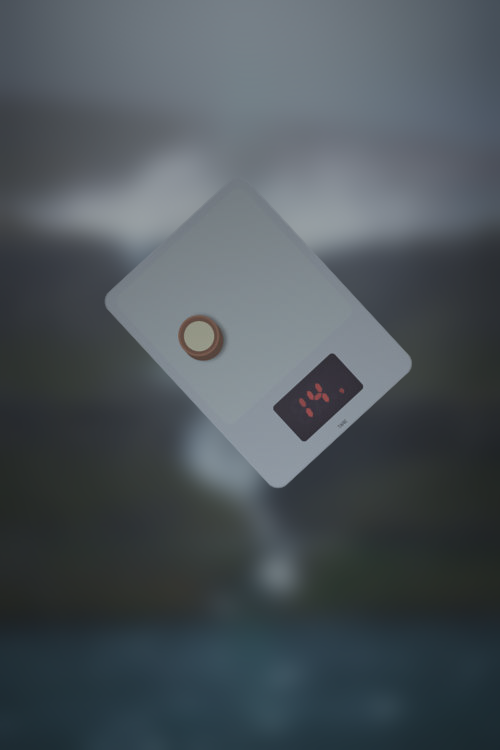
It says 14,g
